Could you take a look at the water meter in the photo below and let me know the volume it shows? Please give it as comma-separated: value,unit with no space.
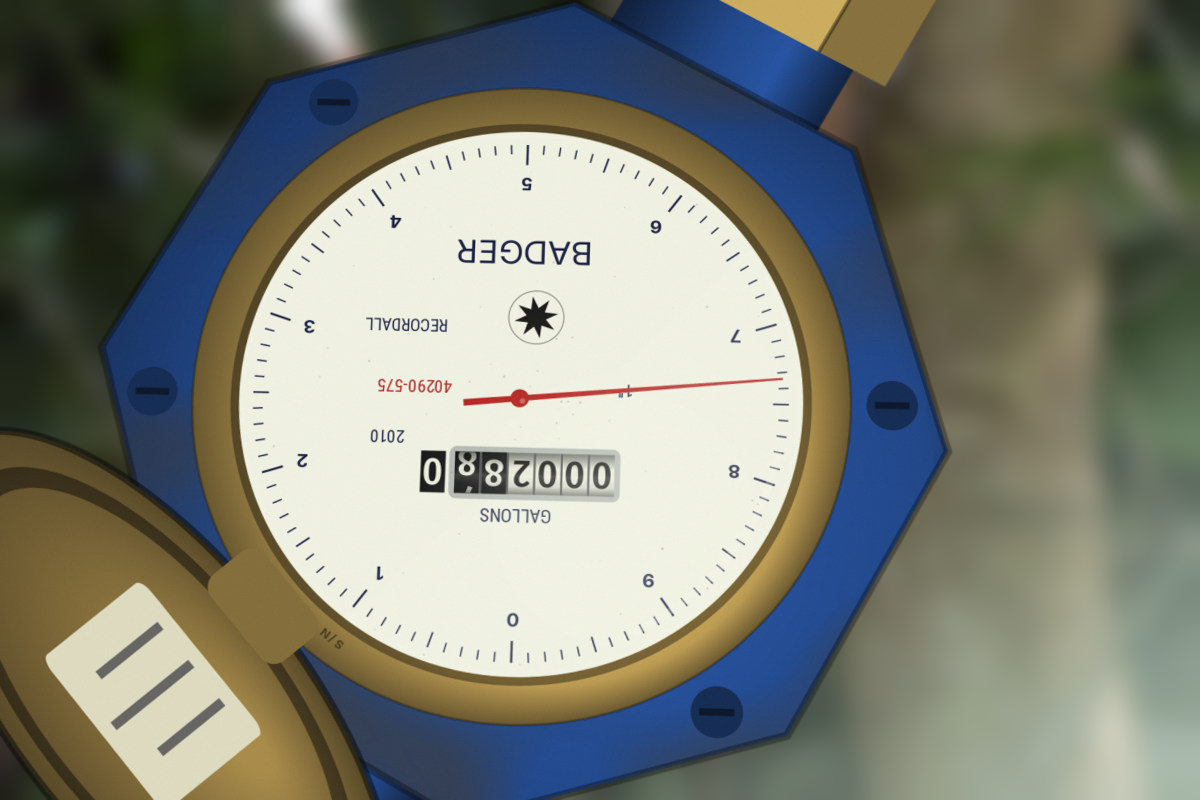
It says 2877.3,gal
